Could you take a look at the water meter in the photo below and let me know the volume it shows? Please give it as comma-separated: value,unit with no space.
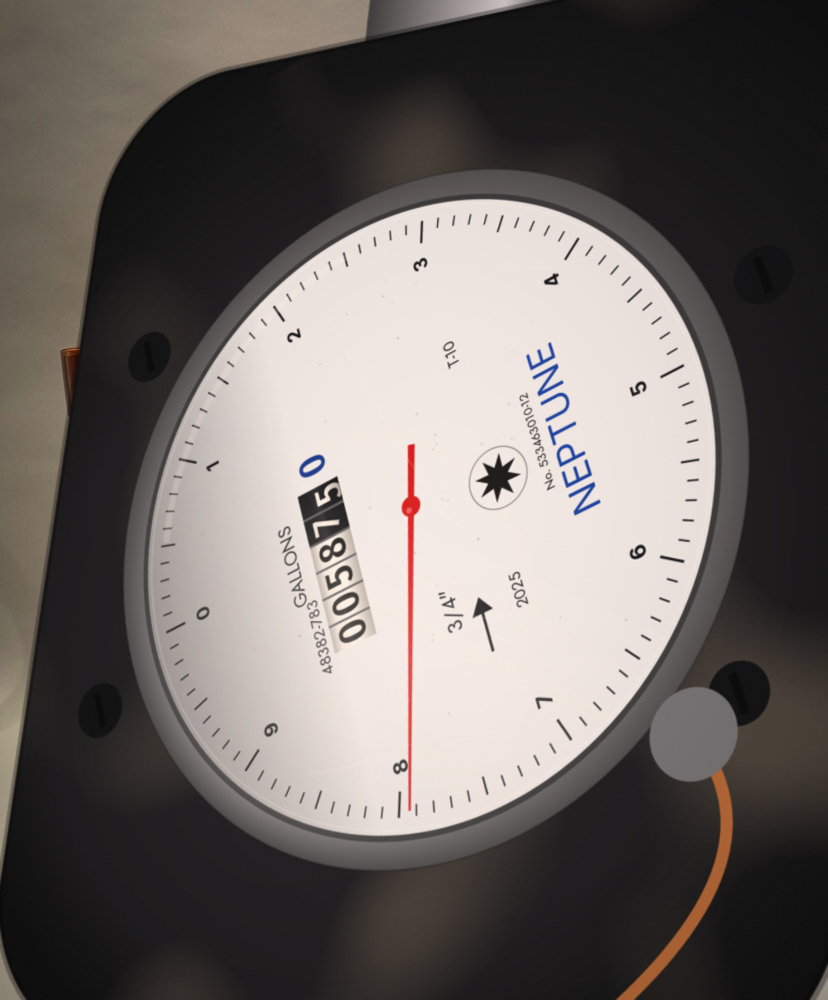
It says 58747.9,gal
